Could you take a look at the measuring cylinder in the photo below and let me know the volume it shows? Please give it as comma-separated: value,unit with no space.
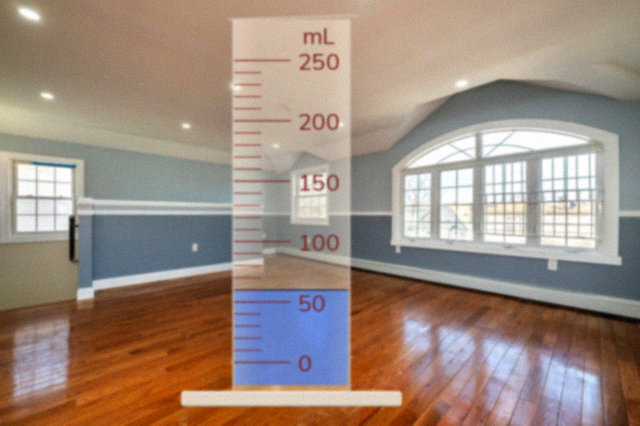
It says 60,mL
